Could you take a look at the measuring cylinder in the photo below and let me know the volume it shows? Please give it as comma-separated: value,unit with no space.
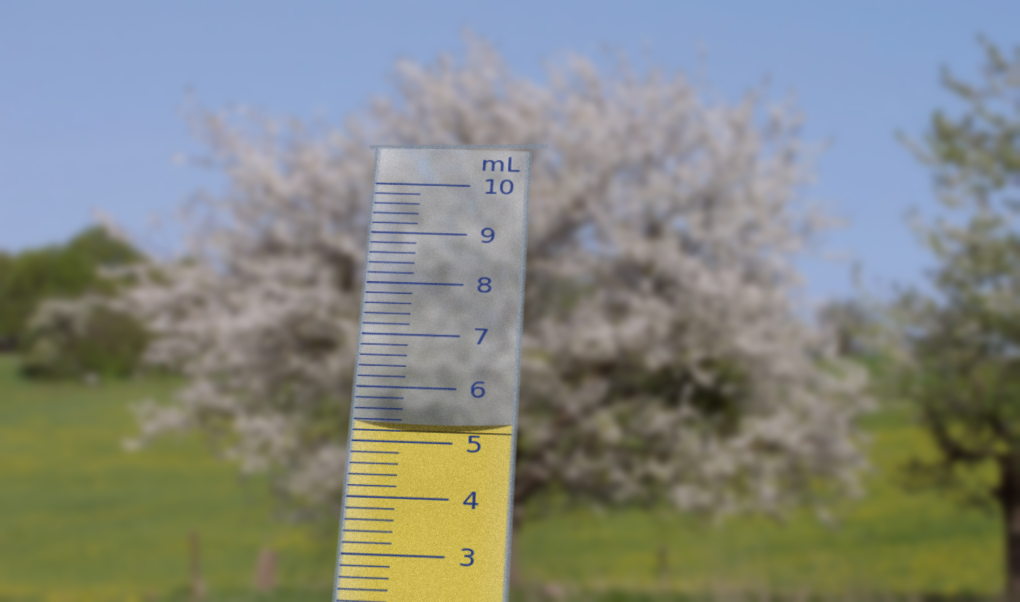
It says 5.2,mL
